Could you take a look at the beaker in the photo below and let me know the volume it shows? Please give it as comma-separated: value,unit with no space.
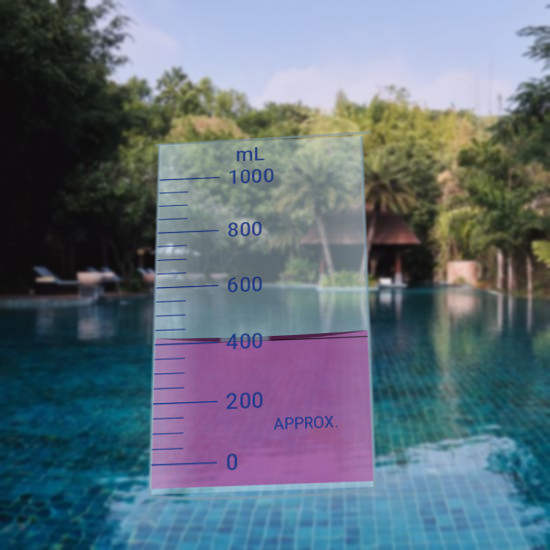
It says 400,mL
